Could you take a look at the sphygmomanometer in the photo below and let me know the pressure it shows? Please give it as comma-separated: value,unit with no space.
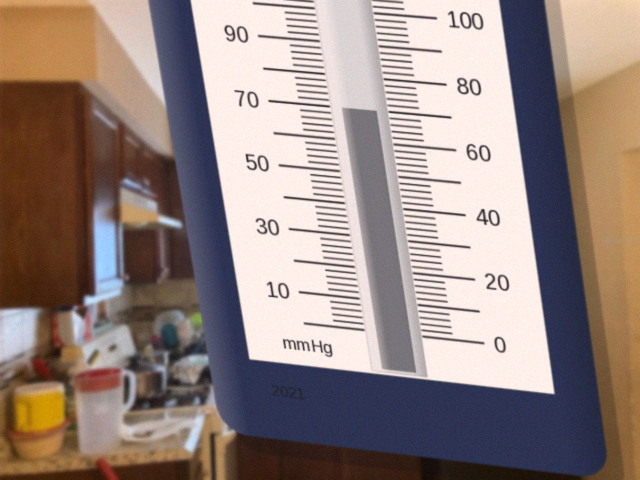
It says 70,mmHg
